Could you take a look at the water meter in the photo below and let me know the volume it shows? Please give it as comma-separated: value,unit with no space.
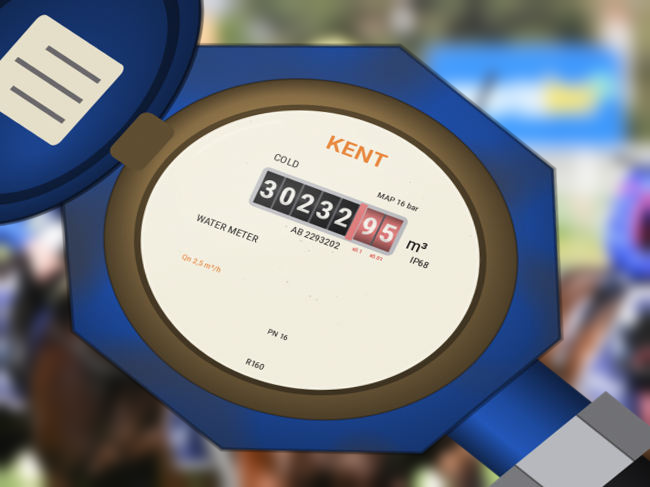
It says 30232.95,m³
